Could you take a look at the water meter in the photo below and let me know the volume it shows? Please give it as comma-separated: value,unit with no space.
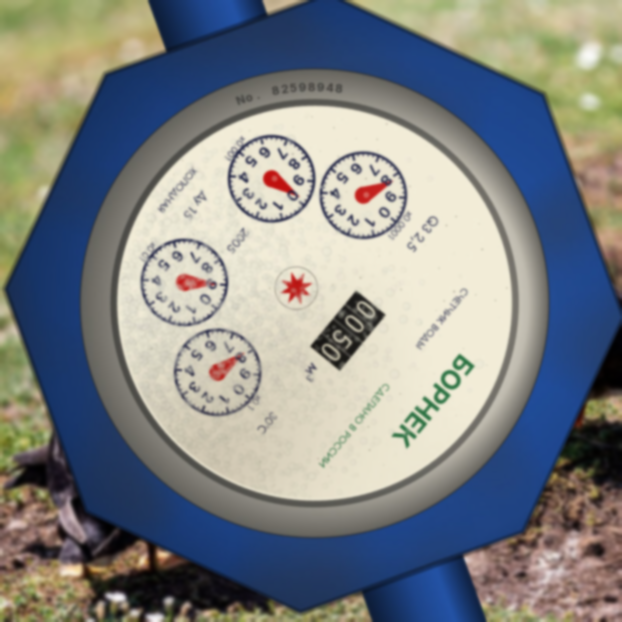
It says 50.7898,m³
